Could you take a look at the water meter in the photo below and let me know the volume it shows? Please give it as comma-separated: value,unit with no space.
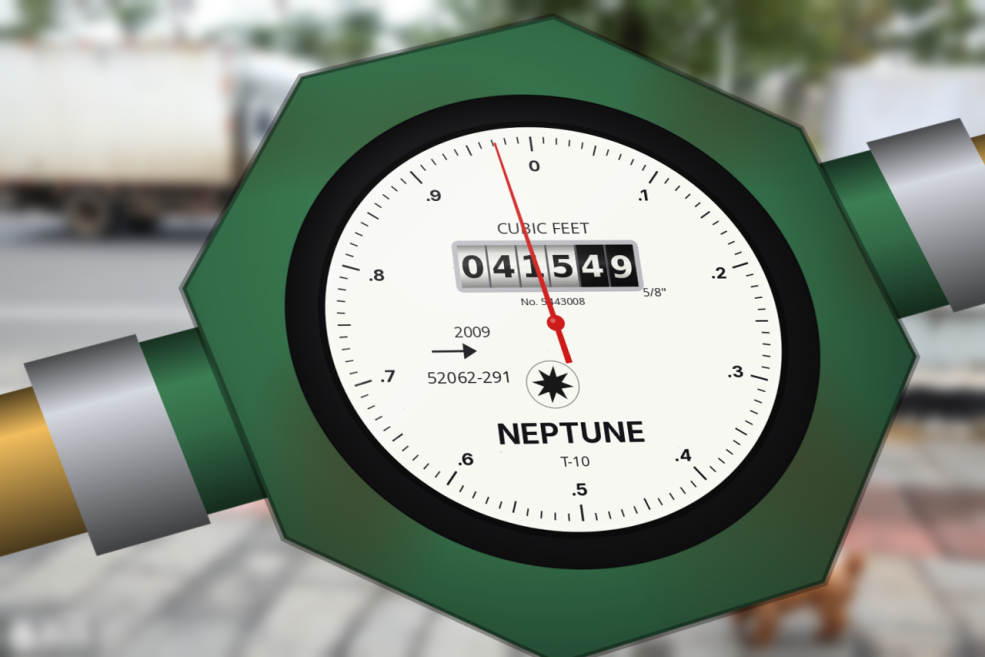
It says 41548.97,ft³
